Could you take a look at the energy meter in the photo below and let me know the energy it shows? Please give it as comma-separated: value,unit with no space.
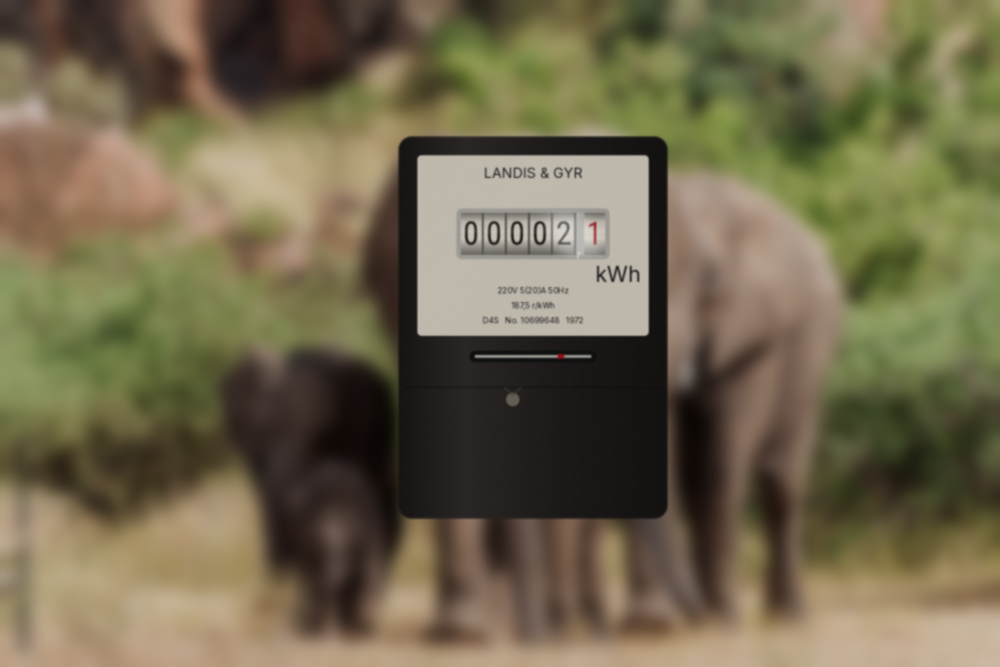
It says 2.1,kWh
